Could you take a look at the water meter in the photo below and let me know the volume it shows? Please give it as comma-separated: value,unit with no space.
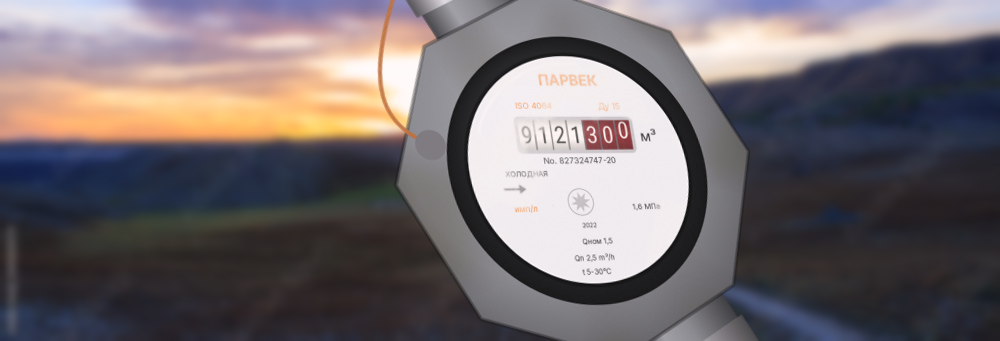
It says 9121.300,m³
